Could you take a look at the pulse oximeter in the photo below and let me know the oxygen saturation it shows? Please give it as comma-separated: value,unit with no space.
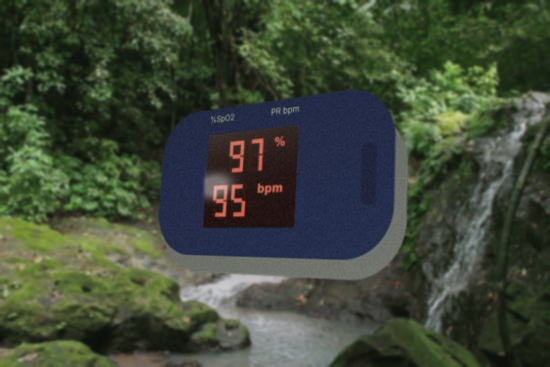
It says 97,%
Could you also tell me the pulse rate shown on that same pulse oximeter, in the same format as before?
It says 95,bpm
